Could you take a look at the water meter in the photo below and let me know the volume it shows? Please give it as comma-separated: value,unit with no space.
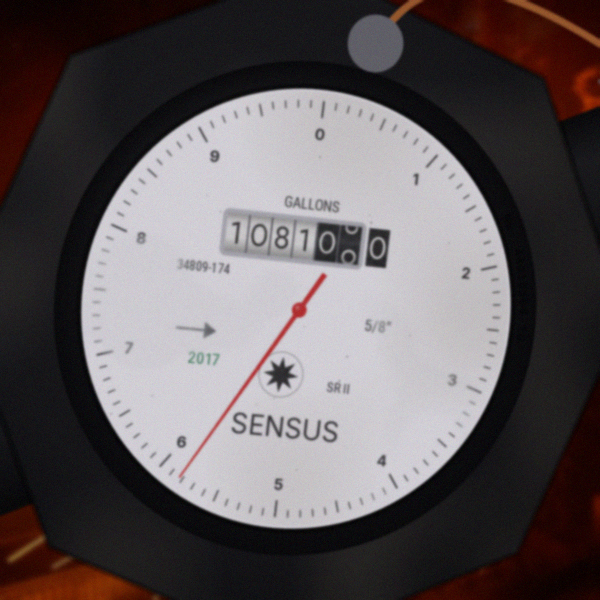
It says 1081085.8,gal
